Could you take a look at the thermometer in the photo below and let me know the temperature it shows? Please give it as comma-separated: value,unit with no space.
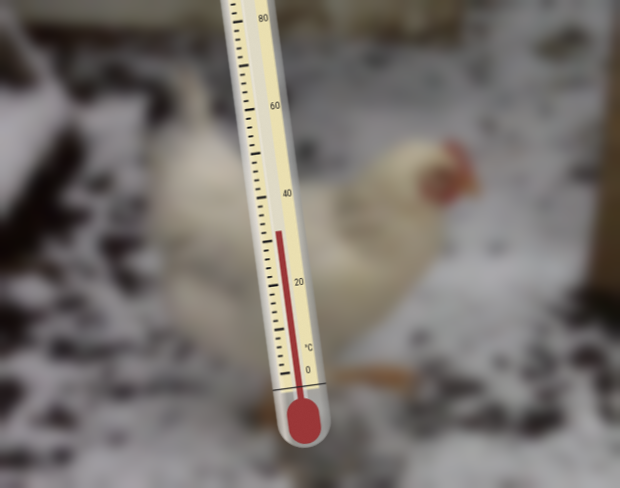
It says 32,°C
